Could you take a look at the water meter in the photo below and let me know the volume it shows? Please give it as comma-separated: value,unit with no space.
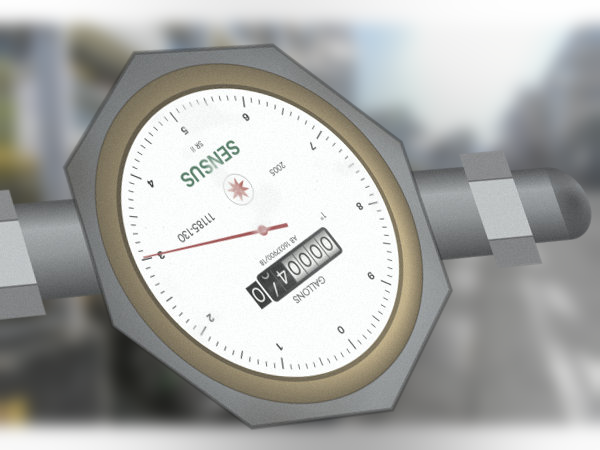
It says 473.0,gal
